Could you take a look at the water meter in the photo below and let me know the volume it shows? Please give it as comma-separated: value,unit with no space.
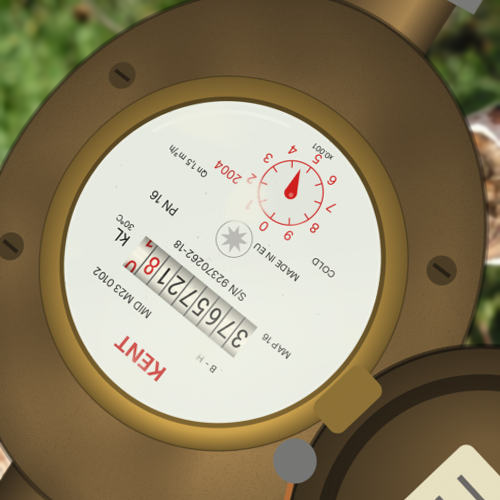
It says 3765721.804,kL
